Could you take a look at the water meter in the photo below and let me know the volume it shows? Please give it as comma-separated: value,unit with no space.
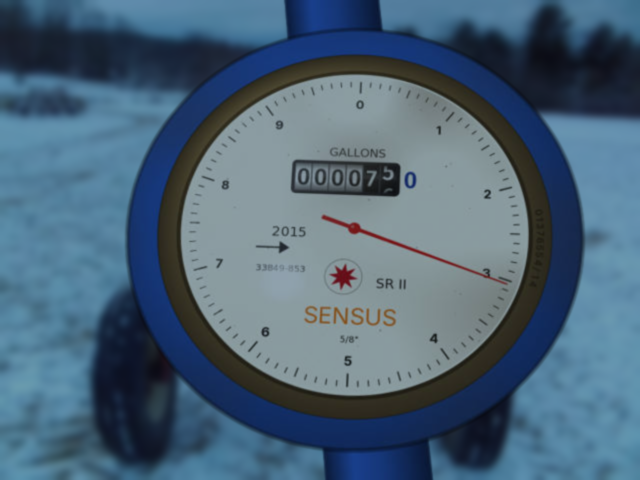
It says 753.0,gal
